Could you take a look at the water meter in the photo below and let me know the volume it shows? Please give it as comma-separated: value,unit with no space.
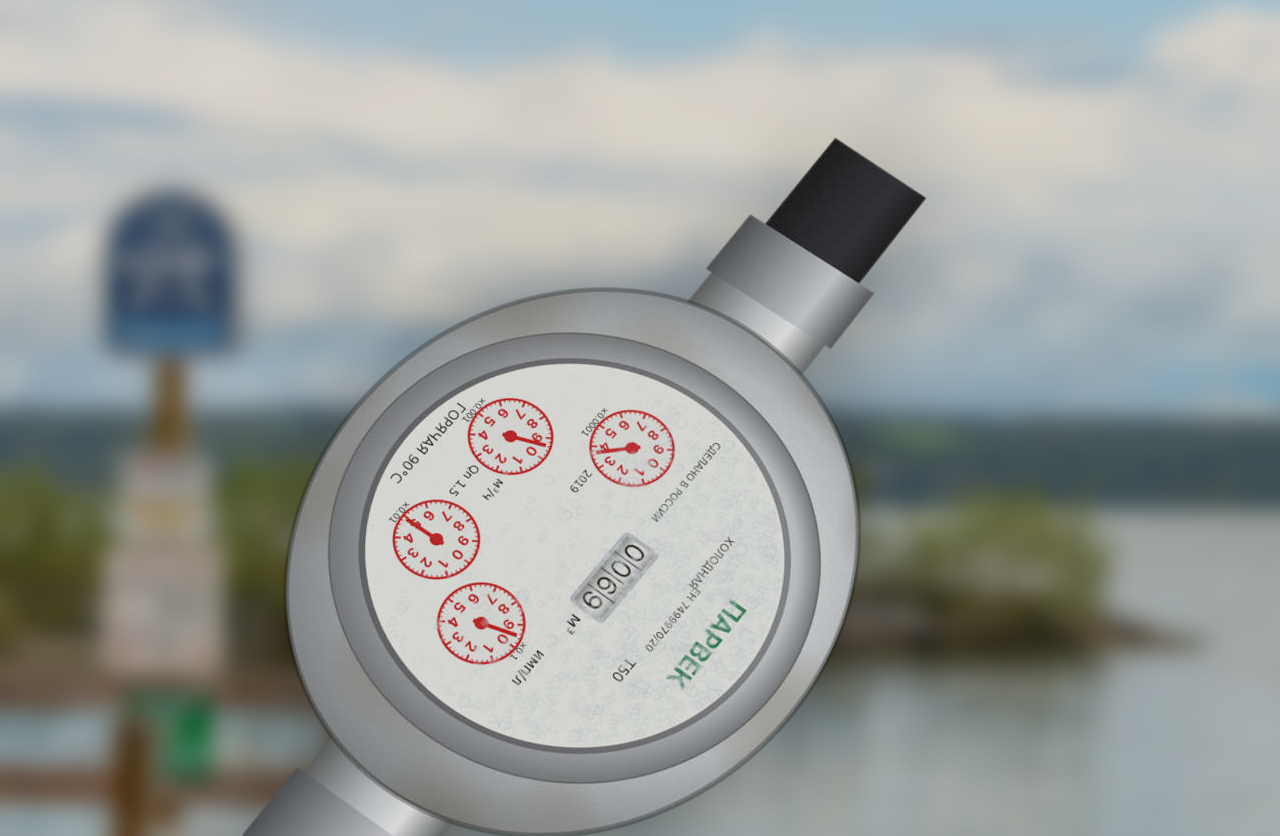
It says 68.9493,m³
